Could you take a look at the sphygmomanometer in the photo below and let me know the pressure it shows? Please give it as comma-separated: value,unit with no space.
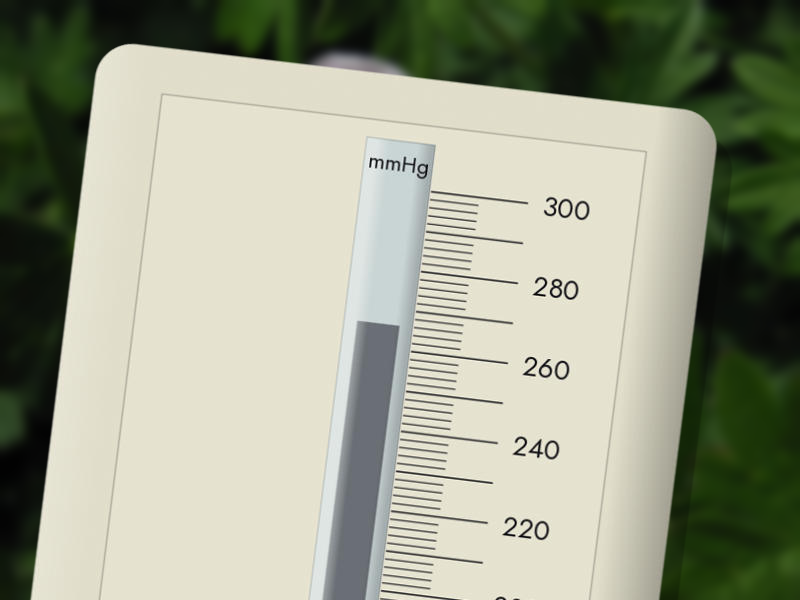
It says 266,mmHg
